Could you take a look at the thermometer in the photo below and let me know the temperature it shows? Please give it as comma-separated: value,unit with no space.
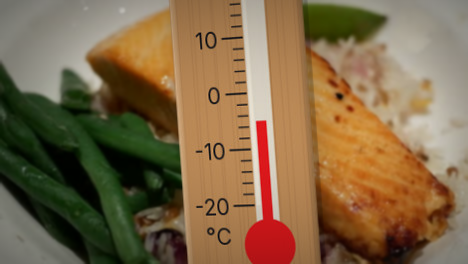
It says -5,°C
